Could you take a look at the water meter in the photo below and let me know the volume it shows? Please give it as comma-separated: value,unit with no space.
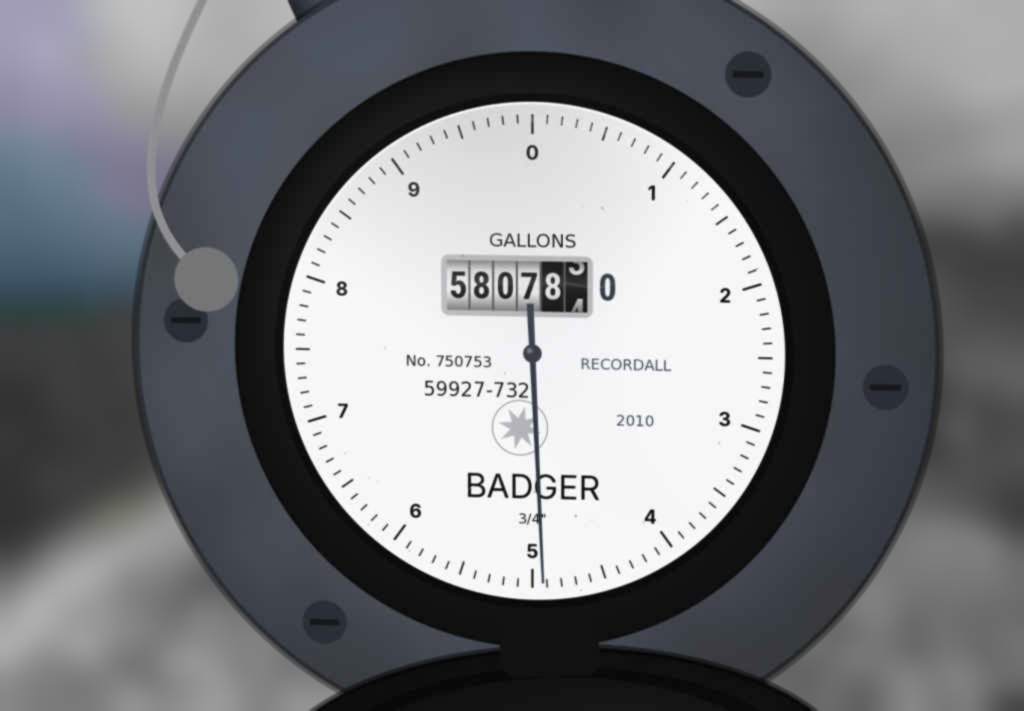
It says 5807834.9,gal
